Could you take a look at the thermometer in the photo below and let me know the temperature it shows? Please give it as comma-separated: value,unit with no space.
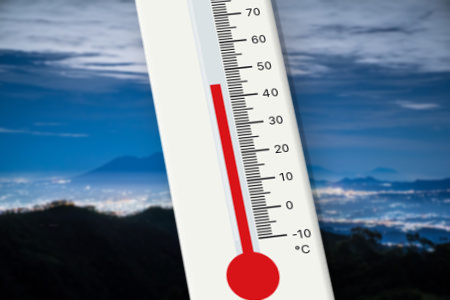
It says 45,°C
